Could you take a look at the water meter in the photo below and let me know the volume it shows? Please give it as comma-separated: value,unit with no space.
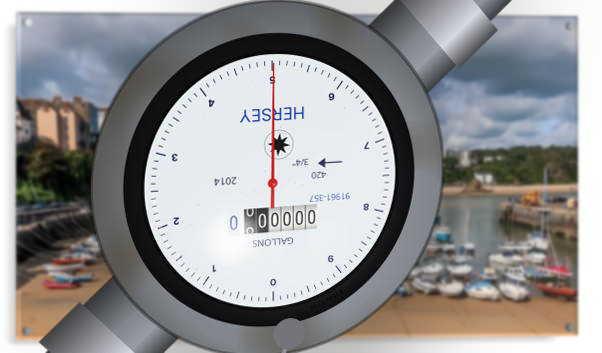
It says 85.0,gal
